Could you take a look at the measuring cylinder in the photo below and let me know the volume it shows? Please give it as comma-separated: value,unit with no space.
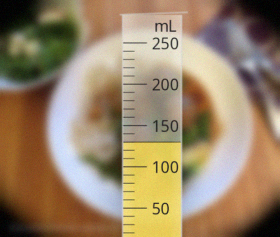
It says 130,mL
